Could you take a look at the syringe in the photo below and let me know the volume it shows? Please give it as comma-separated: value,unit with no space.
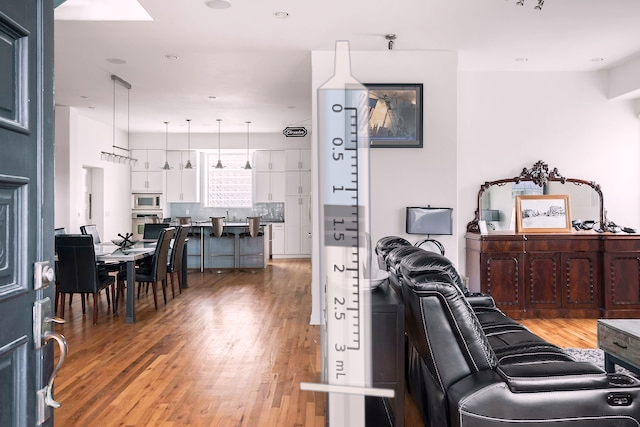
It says 1.2,mL
